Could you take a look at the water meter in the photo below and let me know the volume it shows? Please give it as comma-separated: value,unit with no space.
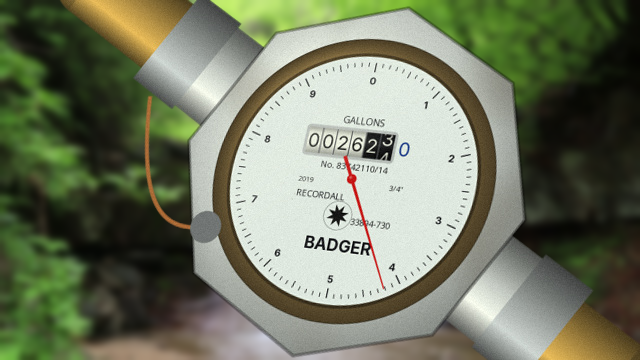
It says 26234.2,gal
